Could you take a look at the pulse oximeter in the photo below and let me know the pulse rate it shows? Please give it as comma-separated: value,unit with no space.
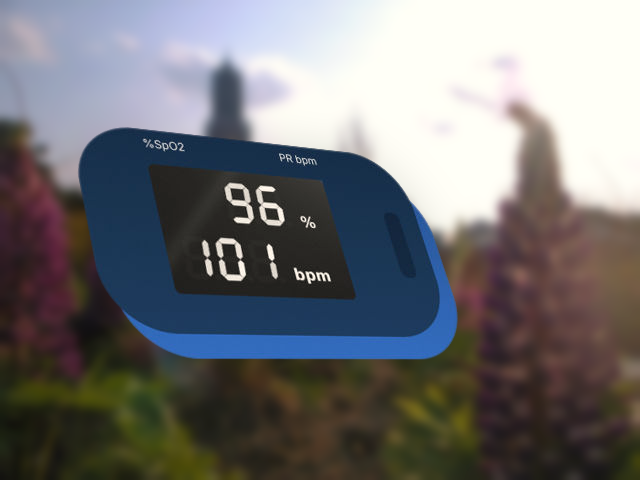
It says 101,bpm
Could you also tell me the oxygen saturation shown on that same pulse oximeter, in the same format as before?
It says 96,%
